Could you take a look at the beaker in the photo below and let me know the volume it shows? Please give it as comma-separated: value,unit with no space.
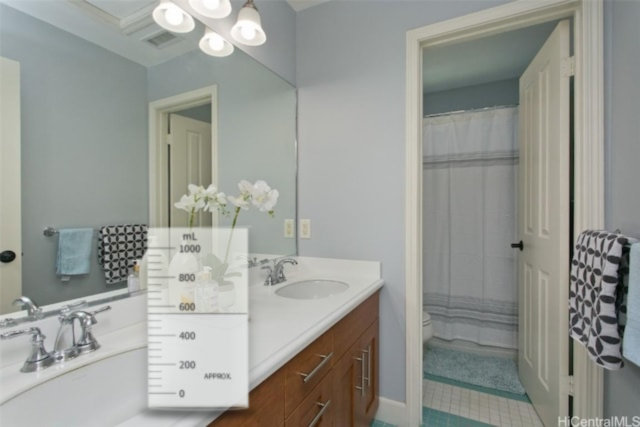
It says 550,mL
